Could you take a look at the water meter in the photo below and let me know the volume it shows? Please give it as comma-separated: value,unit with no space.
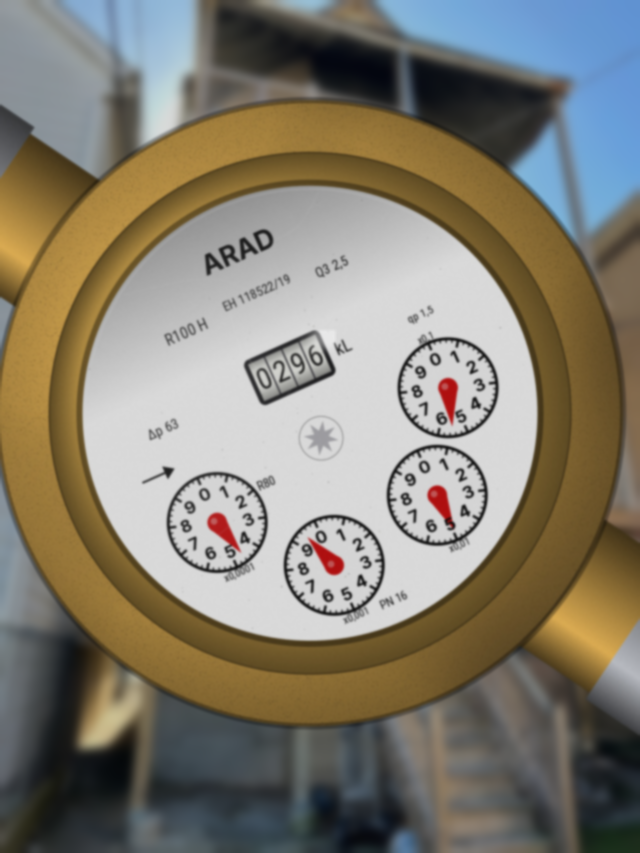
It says 296.5494,kL
